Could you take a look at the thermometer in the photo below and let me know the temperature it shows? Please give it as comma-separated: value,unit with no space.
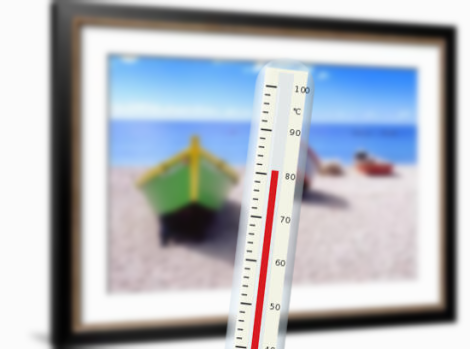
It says 81,°C
